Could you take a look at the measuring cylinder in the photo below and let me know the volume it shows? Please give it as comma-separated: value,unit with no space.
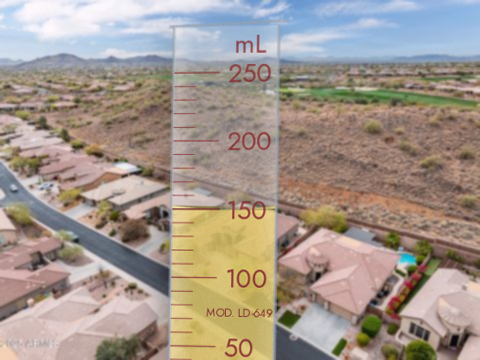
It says 150,mL
